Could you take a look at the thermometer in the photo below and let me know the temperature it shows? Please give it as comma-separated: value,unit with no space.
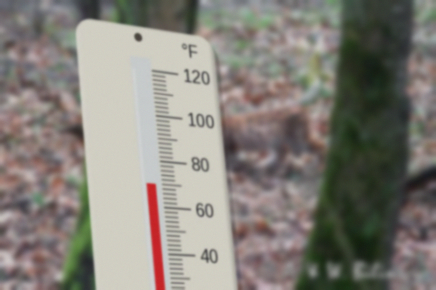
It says 70,°F
